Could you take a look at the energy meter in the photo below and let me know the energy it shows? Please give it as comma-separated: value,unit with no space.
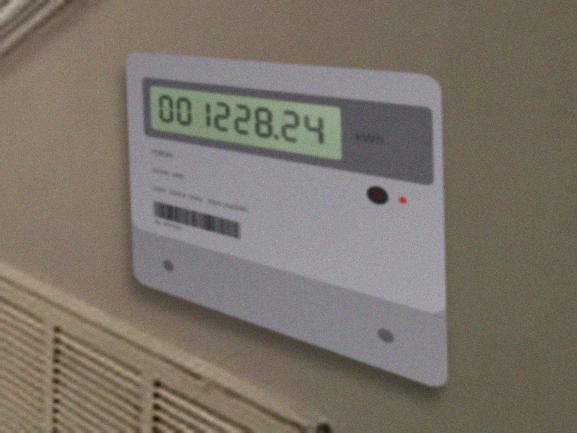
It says 1228.24,kWh
